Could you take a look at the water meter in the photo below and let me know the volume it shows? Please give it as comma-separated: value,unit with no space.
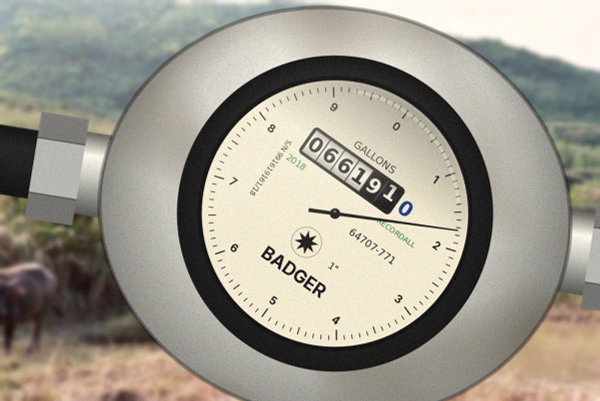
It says 661911.7,gal
